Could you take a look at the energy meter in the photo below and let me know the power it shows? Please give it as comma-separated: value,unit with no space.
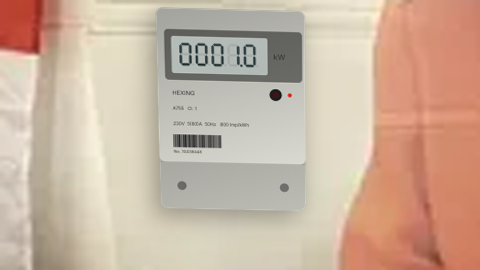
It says 1.0,kW
